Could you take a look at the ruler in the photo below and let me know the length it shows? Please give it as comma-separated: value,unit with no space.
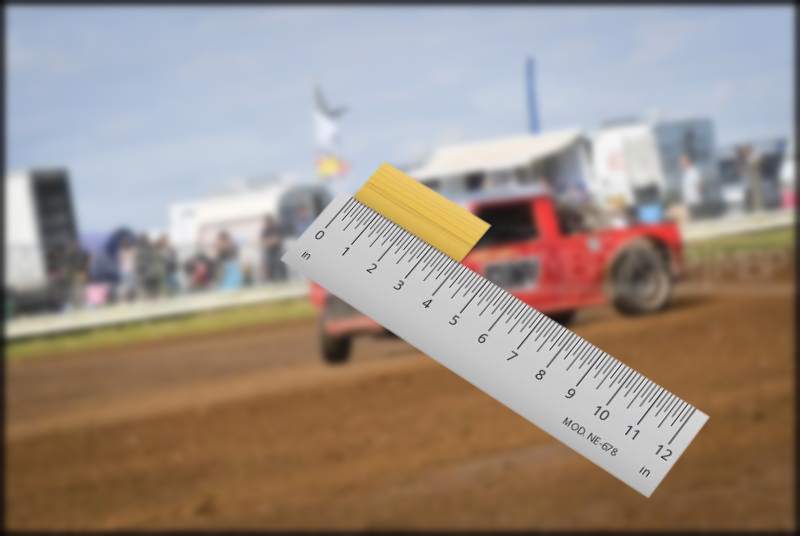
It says 4,in
